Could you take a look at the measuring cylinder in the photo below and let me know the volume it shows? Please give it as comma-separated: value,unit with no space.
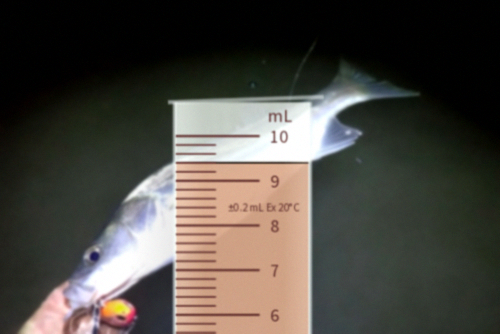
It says 9.4,mL
